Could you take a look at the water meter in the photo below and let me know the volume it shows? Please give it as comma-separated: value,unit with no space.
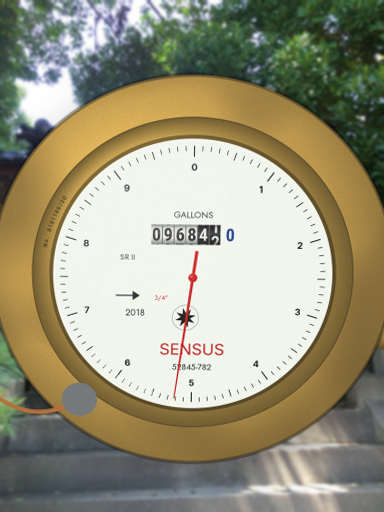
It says 968415.2,gal
